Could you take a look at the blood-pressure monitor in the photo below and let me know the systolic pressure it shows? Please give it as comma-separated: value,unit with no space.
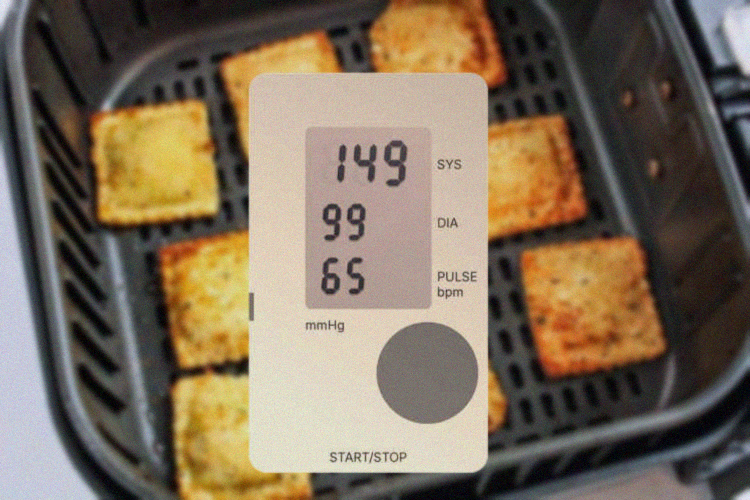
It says 149,mmHg
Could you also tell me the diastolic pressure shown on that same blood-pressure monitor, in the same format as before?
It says 99,mmHg
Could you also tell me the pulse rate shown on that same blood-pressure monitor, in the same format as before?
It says 65,bpm
